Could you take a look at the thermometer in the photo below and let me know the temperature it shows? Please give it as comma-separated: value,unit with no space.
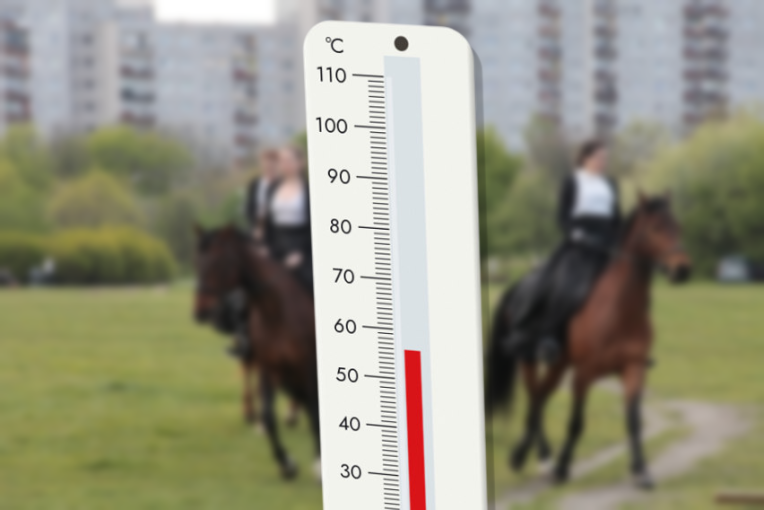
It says 56,°C
